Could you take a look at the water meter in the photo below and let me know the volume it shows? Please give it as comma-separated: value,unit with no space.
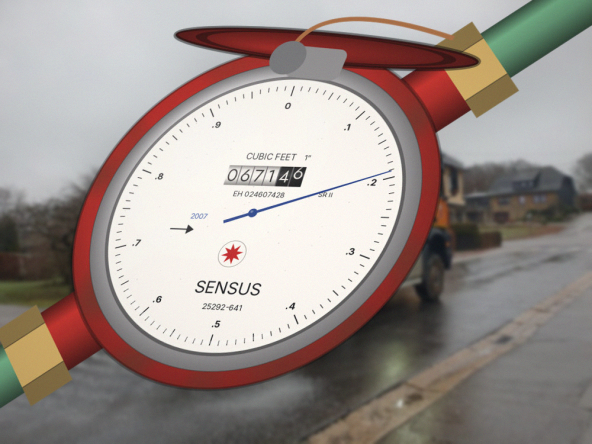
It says 67146.19,ft³
